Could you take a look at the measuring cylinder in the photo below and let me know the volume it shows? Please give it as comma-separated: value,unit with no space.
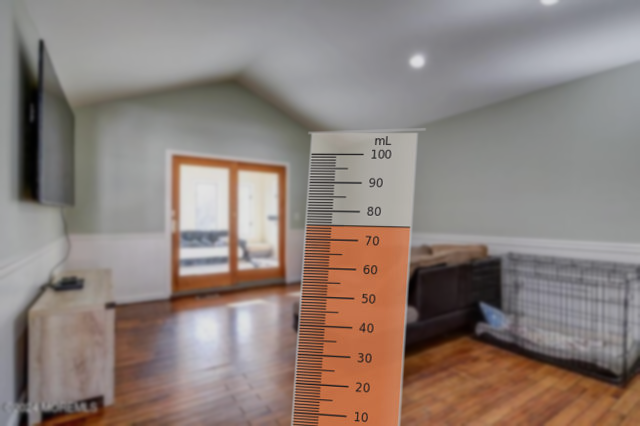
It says 75,mL
